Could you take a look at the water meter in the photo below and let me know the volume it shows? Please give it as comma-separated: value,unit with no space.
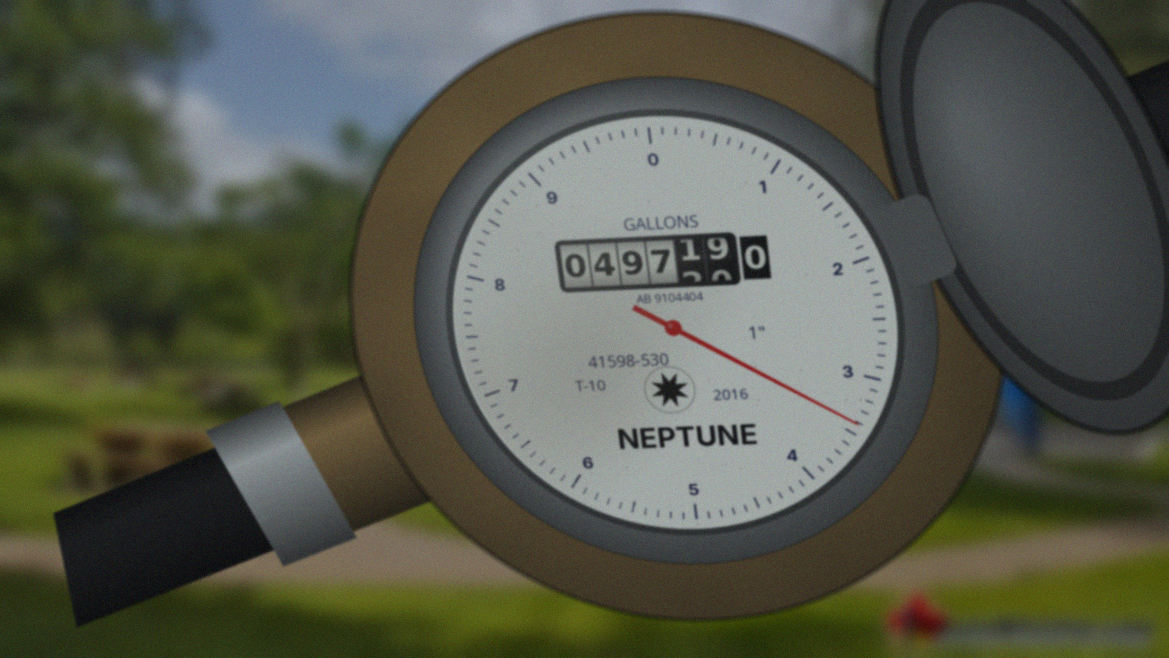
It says 497193.4,gal
